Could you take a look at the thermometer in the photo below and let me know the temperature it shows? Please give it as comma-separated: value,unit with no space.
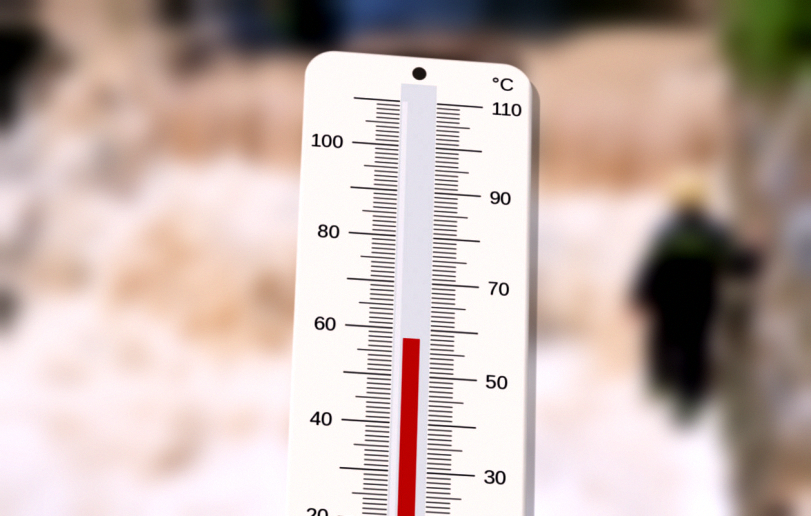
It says 58,°C
